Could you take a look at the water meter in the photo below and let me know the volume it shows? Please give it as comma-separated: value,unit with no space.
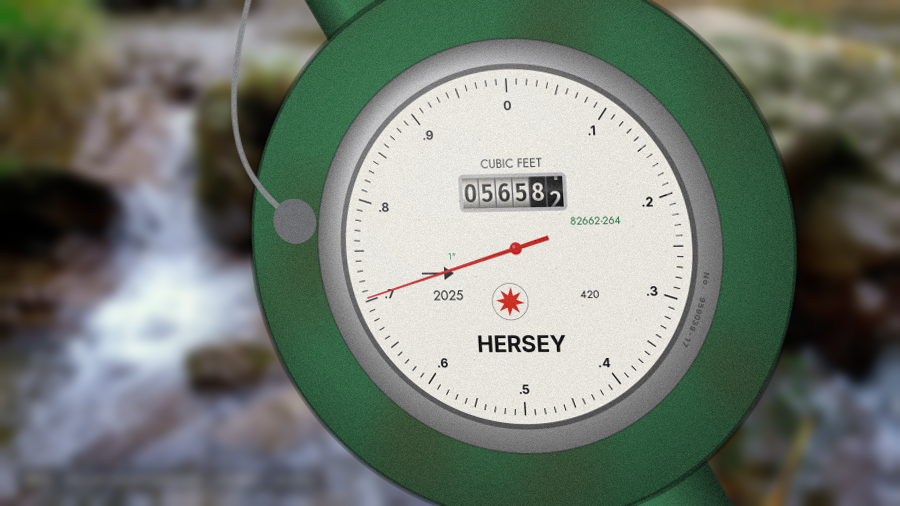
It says 56581.70,ft³
